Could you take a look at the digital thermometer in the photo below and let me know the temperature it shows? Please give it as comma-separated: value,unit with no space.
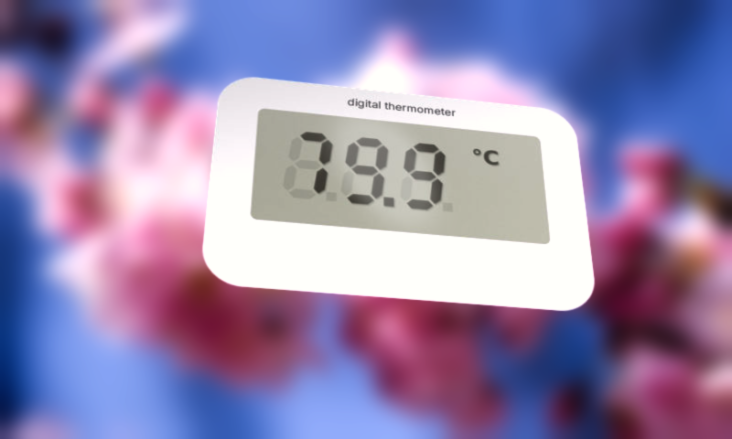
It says 79.9,°C
